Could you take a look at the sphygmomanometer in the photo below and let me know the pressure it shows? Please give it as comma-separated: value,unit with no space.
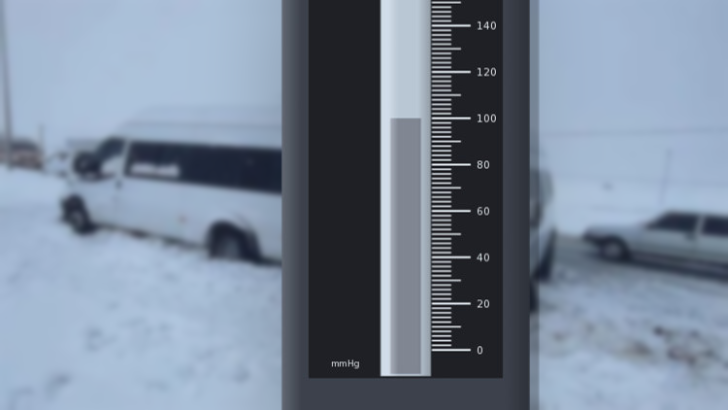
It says 100,mmHg
